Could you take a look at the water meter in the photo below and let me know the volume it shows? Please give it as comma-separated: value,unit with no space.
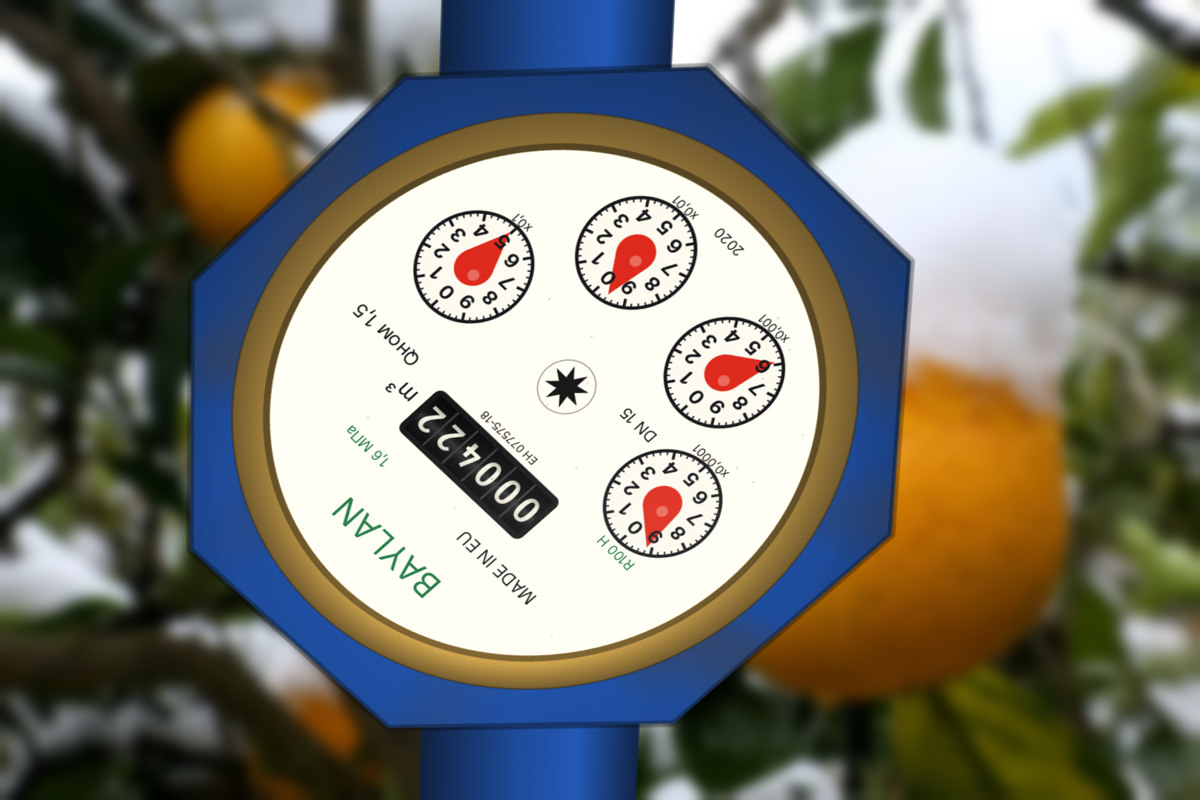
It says 422.4959,m³
